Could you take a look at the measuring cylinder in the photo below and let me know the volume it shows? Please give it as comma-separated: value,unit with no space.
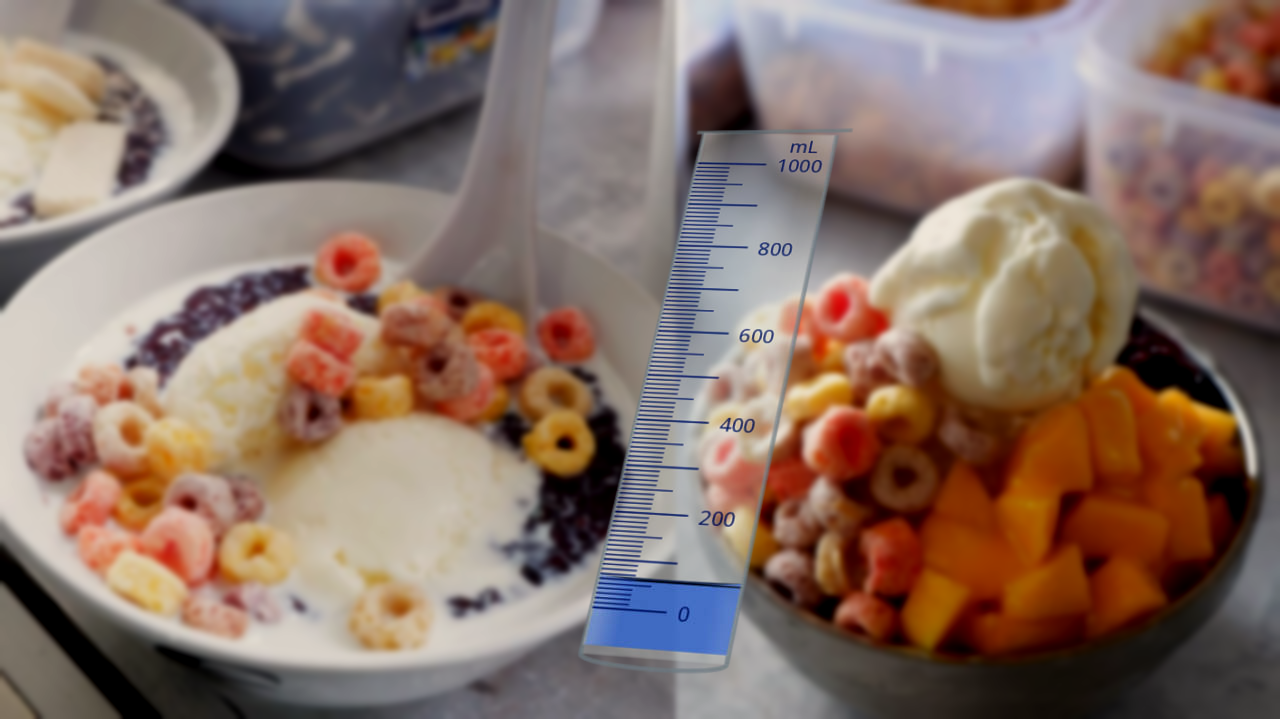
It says 60,mL
